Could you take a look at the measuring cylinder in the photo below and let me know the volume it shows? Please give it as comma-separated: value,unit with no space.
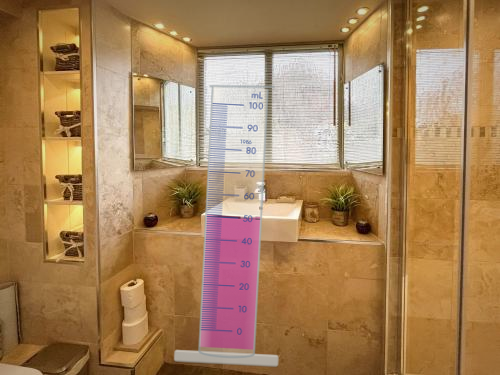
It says 50,mL
